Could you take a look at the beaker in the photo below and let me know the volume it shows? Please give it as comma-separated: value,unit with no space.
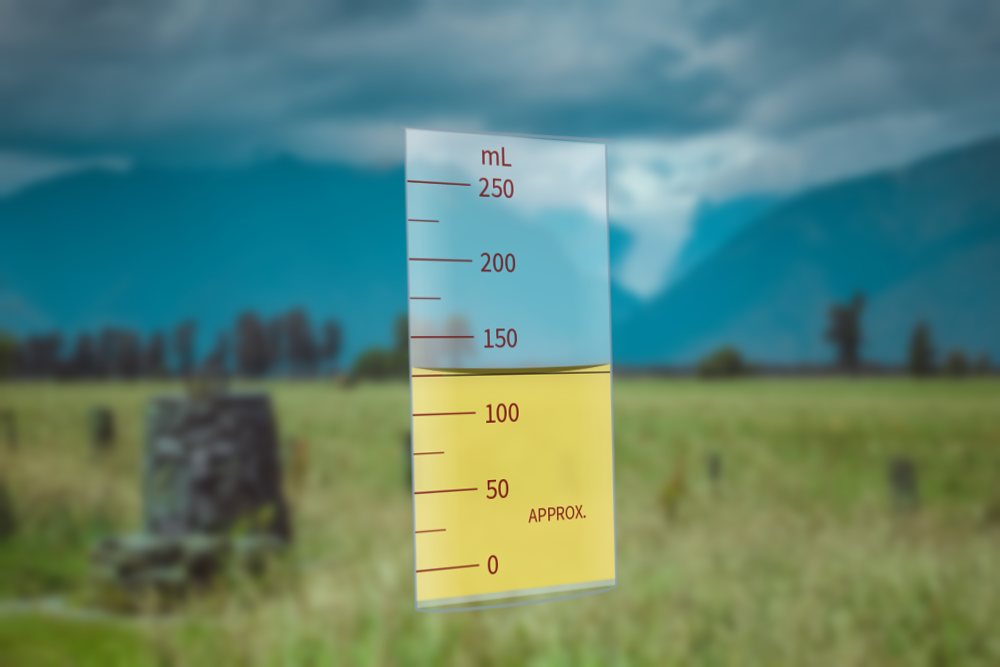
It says 125,mL
